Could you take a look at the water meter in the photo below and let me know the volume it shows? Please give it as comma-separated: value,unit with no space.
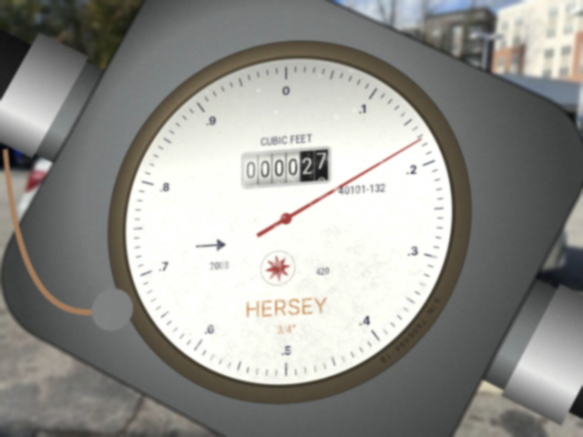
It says 27.17,ft³
